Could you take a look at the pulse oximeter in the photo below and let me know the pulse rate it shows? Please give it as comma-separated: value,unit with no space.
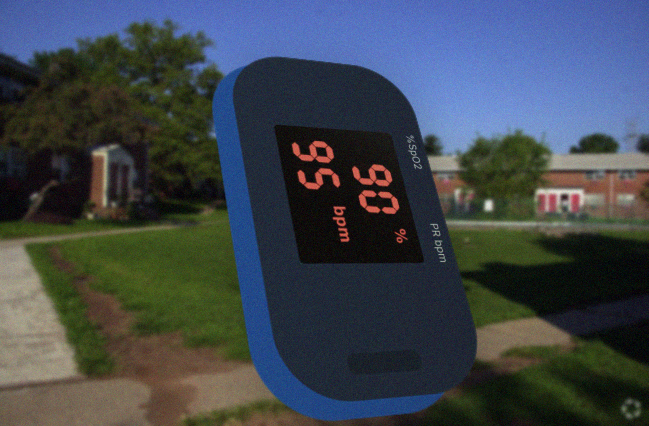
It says 95,bpm
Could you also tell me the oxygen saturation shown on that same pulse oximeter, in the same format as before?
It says 90,%
